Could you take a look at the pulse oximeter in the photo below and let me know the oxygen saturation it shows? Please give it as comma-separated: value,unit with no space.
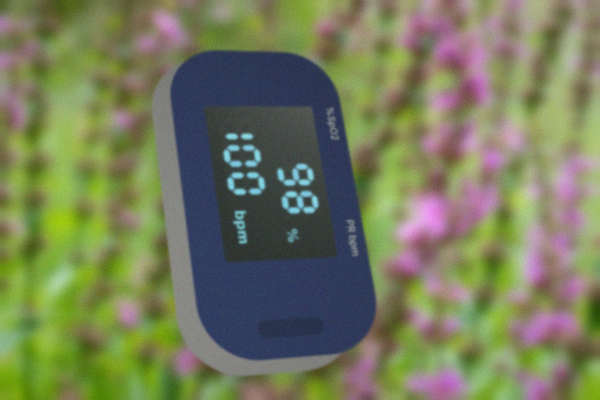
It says 98,%
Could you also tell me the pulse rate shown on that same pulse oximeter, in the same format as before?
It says 100,bpm
